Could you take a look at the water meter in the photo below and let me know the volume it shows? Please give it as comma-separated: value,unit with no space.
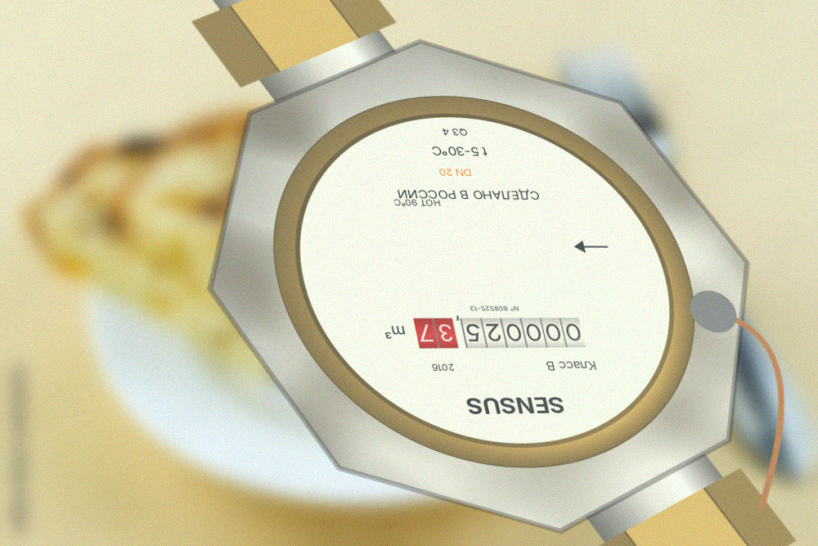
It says 25.37,m³
